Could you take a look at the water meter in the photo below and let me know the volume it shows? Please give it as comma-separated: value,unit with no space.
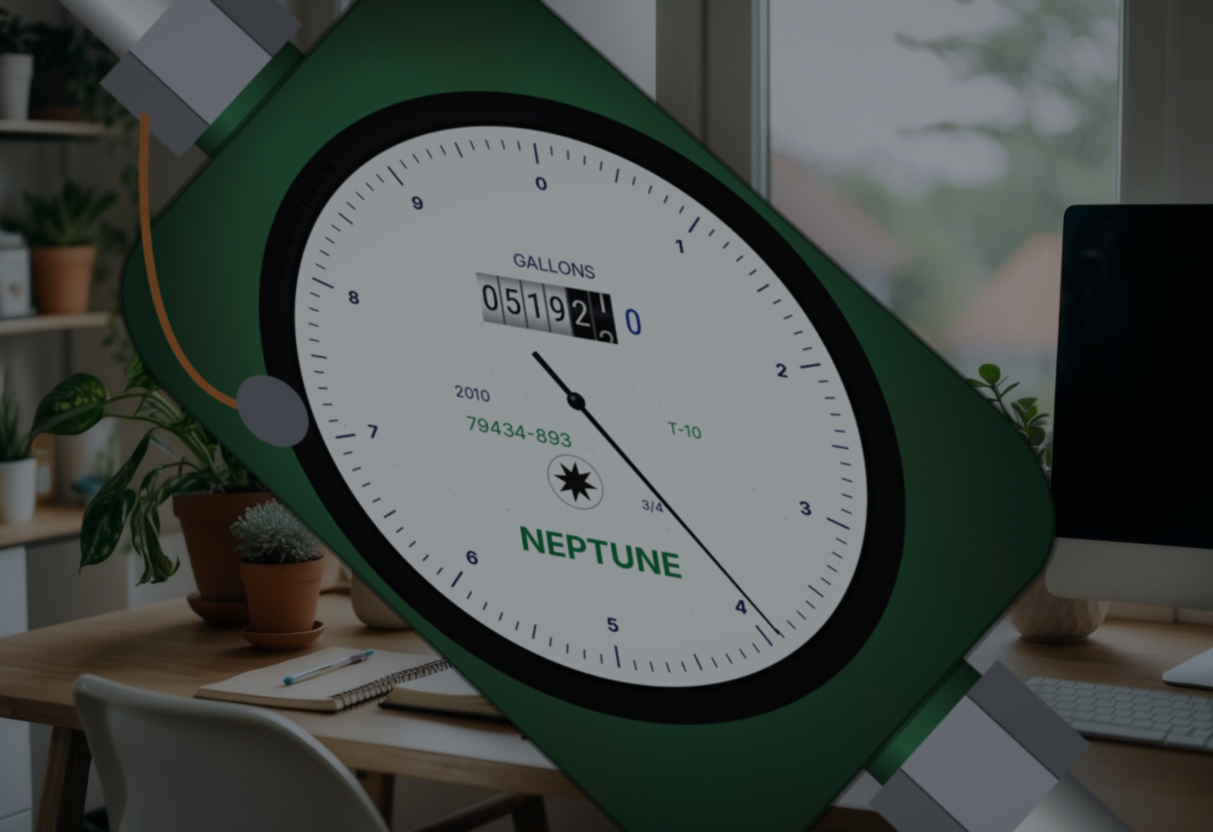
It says 519213.9,gal
